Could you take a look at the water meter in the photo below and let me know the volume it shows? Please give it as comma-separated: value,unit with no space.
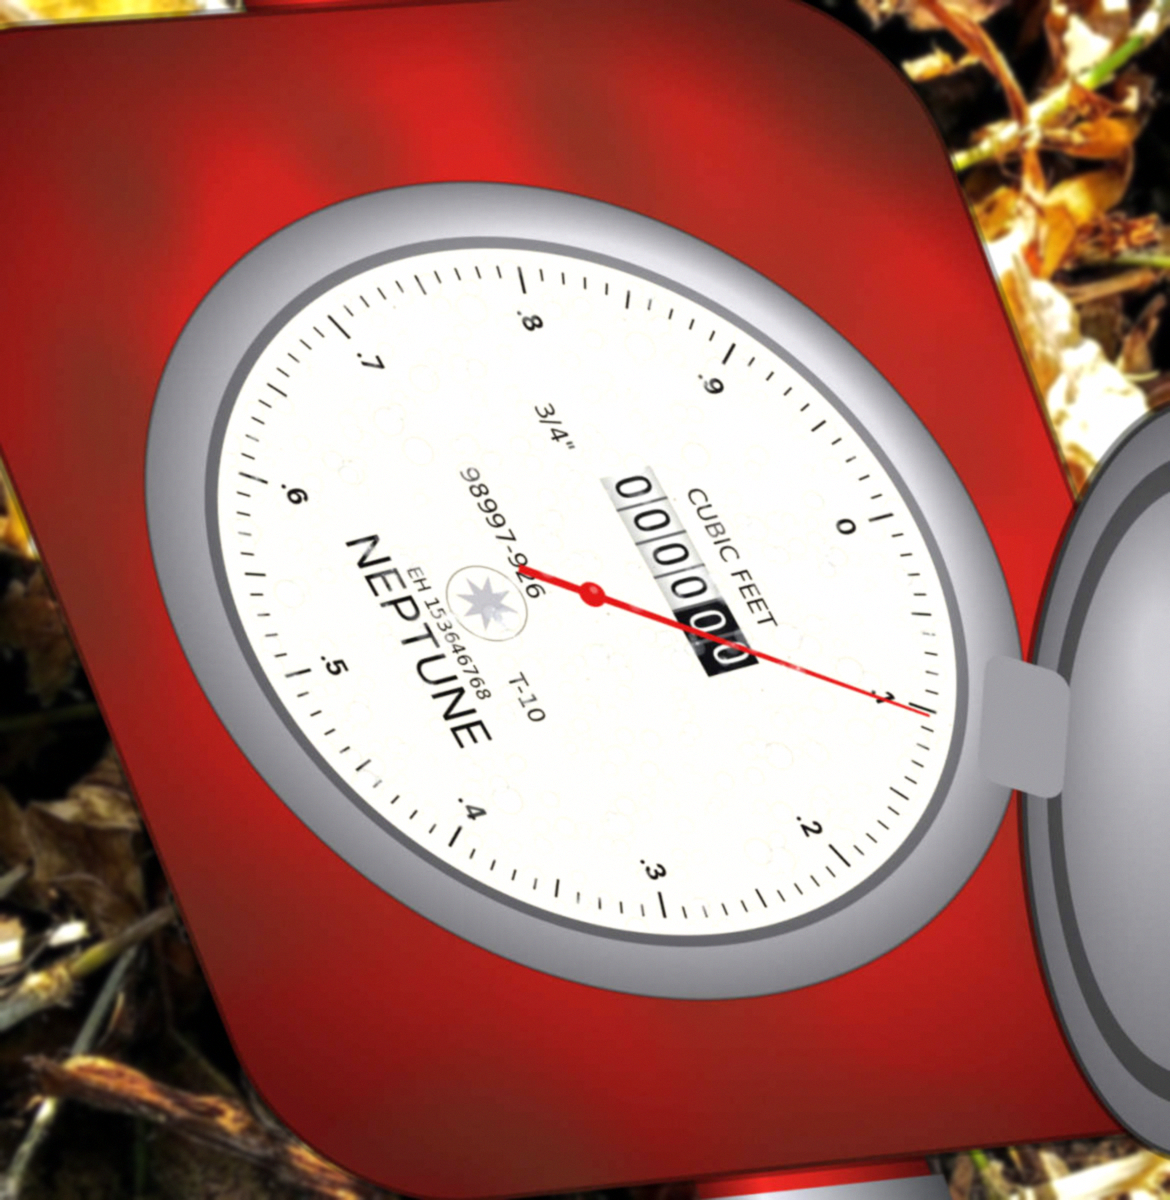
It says 0.10,ft³
